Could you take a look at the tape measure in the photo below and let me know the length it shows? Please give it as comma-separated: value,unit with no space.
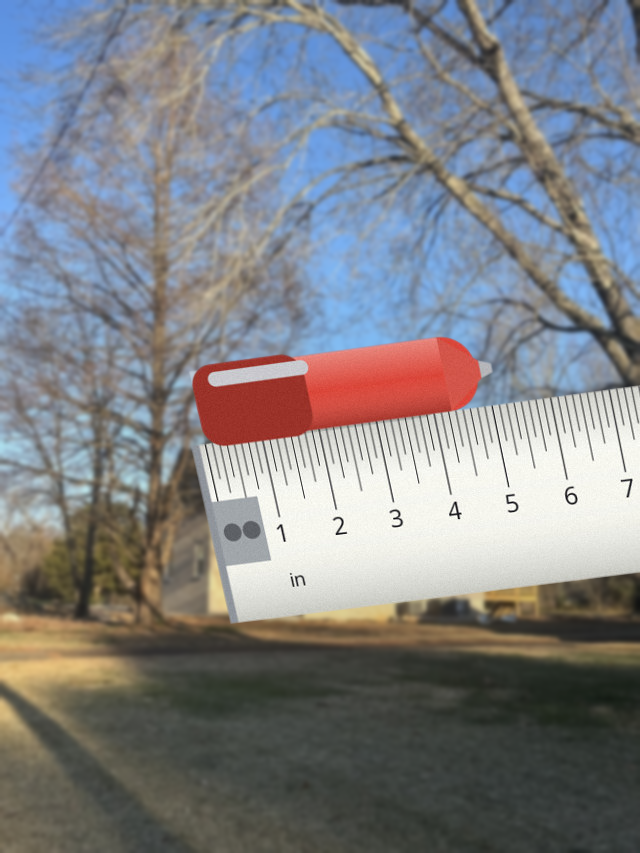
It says 5.125,in
